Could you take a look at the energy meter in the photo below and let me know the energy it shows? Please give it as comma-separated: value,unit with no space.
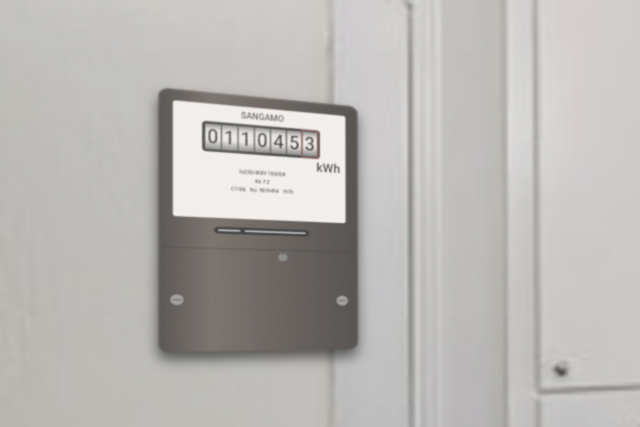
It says 11045.3,kWh
